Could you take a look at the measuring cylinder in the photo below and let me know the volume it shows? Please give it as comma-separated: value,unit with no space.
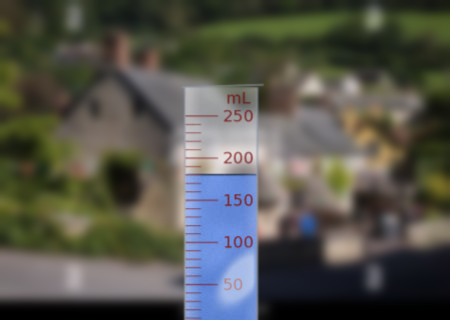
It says 180,mL
